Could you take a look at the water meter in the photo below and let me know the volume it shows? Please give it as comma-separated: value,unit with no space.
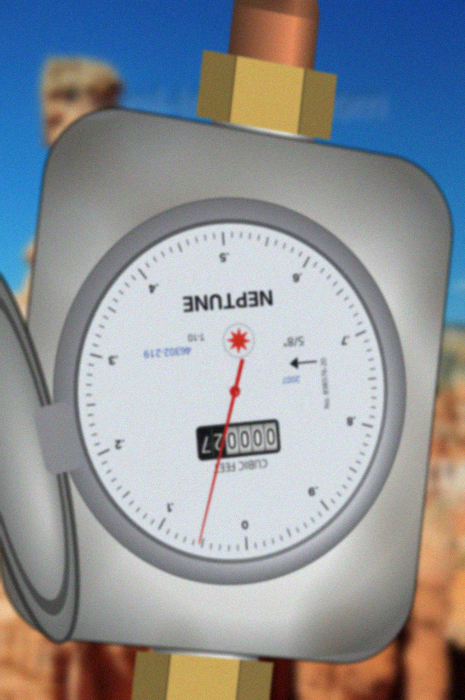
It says 27.05,ft³
